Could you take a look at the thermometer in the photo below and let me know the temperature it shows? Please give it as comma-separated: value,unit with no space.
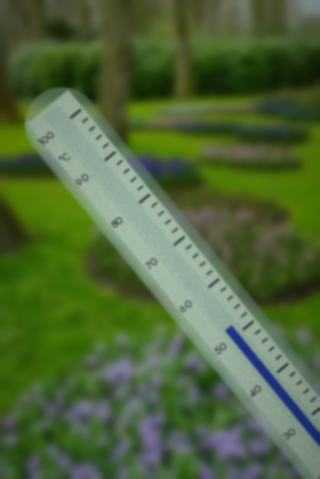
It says 52,°C
